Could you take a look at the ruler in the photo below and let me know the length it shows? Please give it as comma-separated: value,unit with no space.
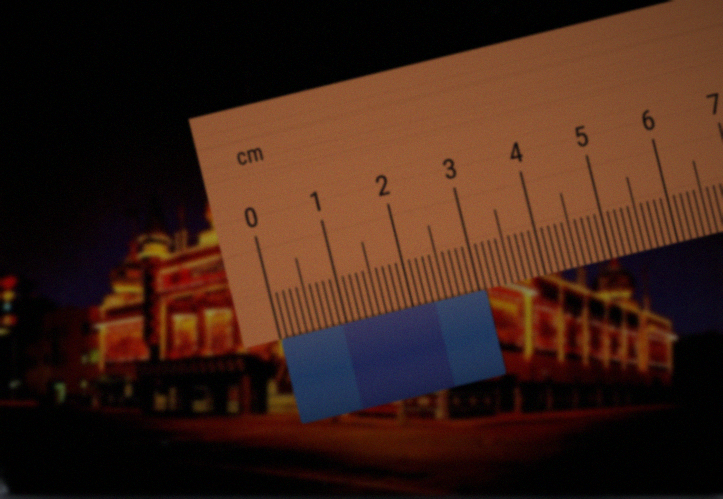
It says 3.1,cm
